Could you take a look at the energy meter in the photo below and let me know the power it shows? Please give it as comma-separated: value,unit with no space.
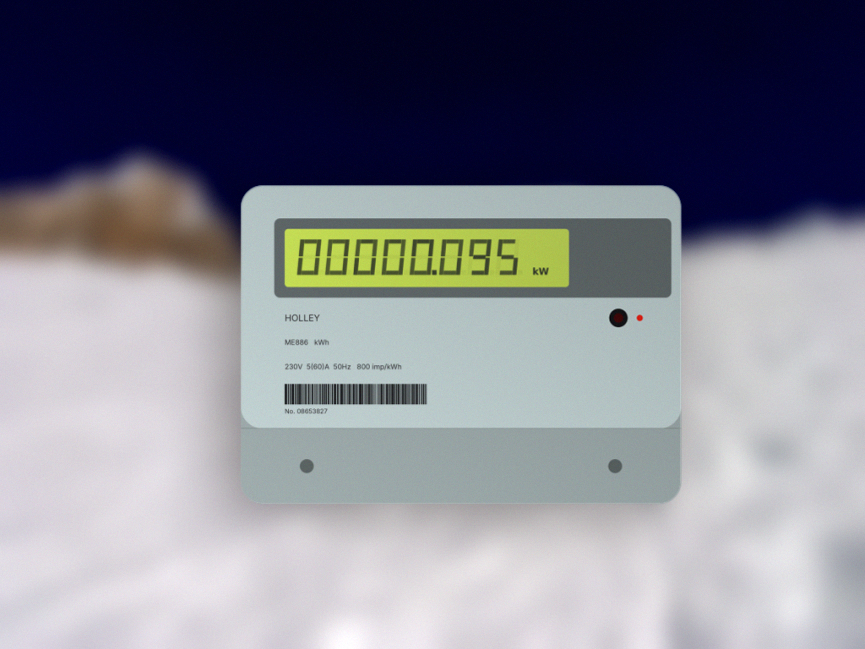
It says 0.095,kW
